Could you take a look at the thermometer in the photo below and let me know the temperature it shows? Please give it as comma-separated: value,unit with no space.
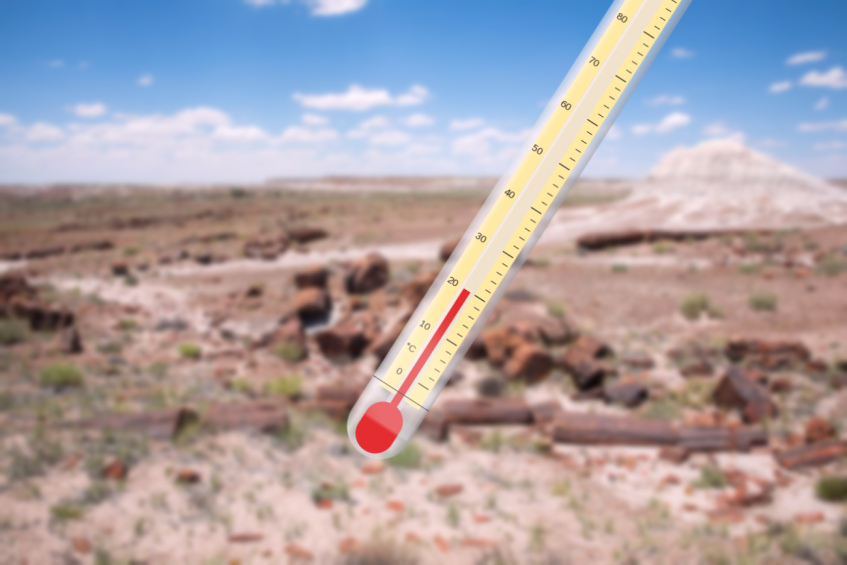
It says 20,°C
